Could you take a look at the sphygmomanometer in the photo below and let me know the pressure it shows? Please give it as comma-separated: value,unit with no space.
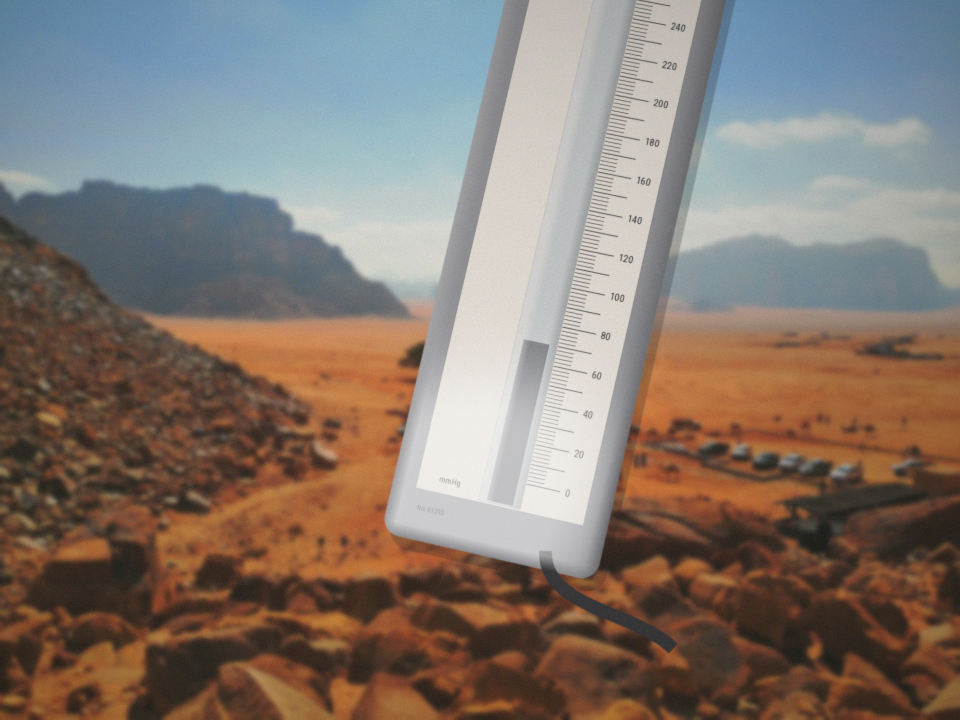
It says 70,mmHg
